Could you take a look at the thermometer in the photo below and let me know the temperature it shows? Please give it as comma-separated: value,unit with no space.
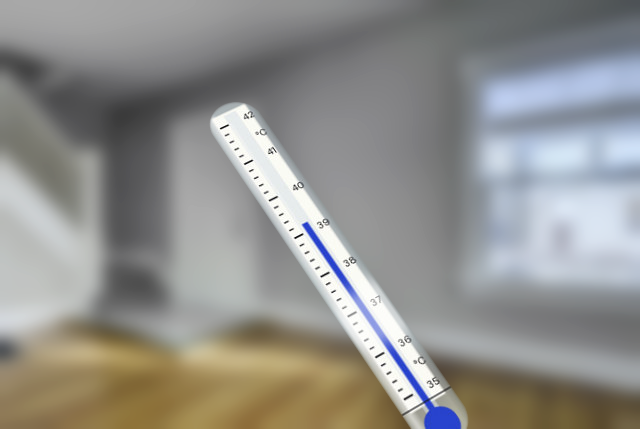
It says 39.2,°C
